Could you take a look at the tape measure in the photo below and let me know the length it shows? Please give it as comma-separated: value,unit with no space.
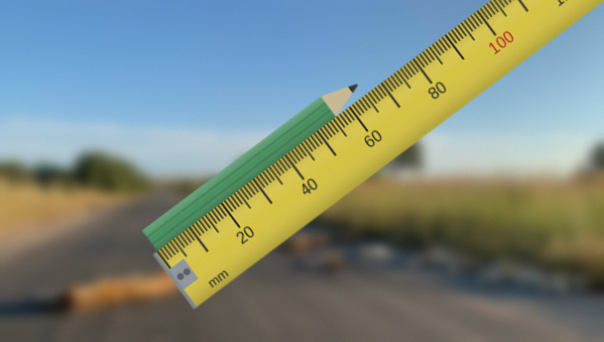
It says 65,mm
